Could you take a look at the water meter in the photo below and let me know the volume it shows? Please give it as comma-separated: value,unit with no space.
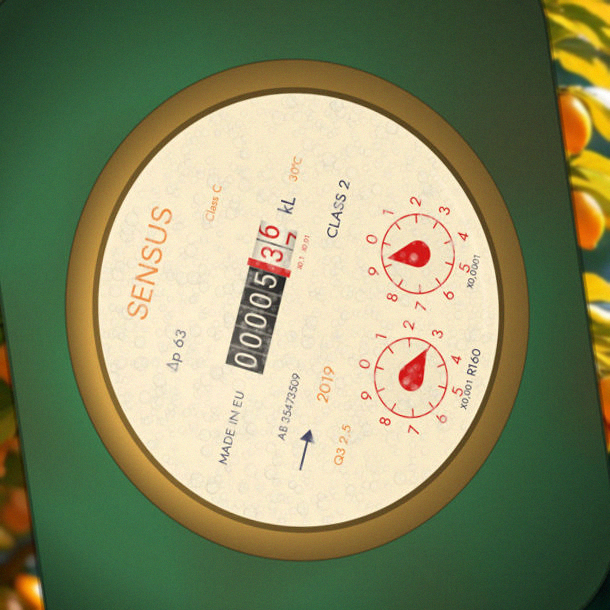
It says 5.3629,kL
